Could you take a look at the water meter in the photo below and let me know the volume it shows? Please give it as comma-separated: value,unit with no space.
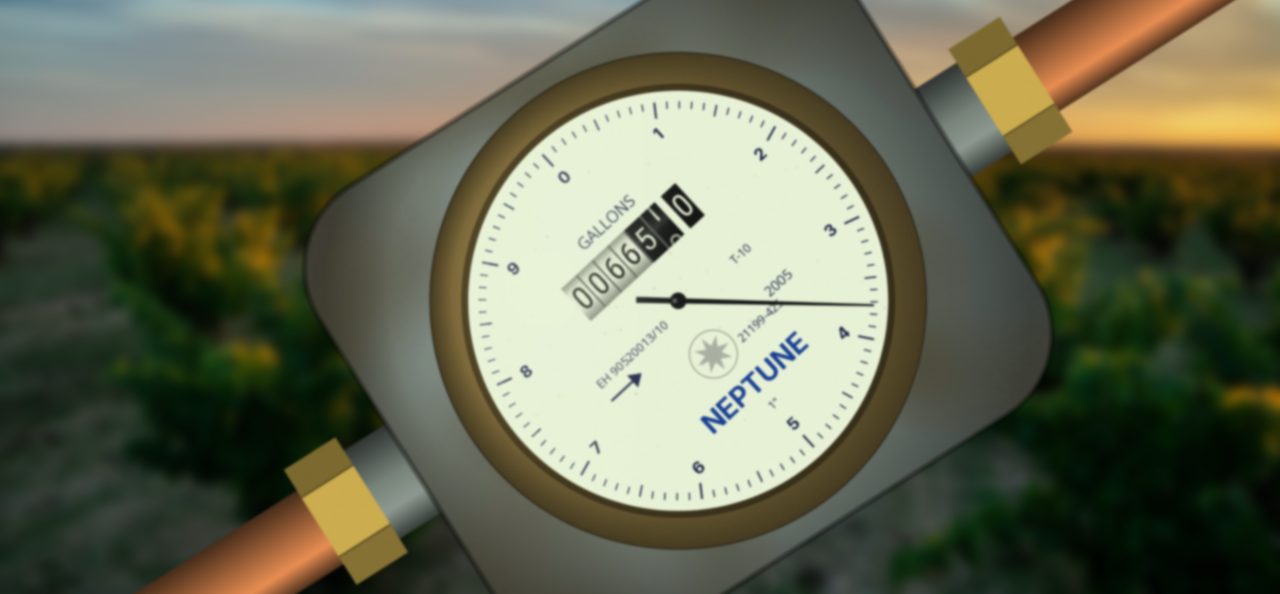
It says 66513.7,gal
